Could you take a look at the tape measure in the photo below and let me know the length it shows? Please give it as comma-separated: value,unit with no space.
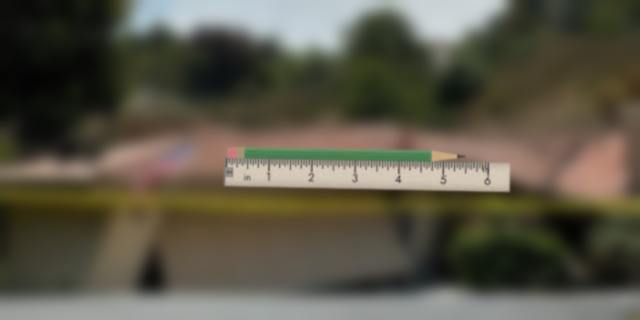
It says 5.5,in
